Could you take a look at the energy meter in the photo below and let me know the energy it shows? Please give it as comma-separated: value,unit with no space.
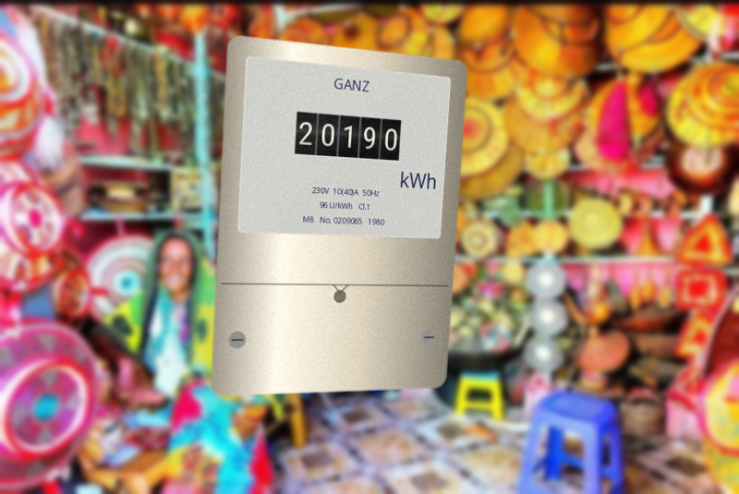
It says 20190,kWh
